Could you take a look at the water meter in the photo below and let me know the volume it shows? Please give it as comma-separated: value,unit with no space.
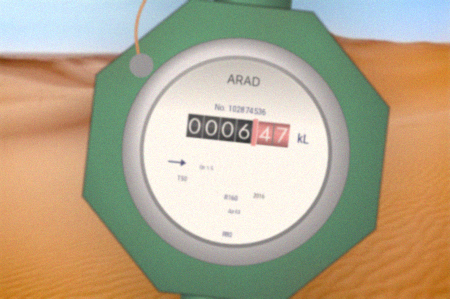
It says 6.47,kL
